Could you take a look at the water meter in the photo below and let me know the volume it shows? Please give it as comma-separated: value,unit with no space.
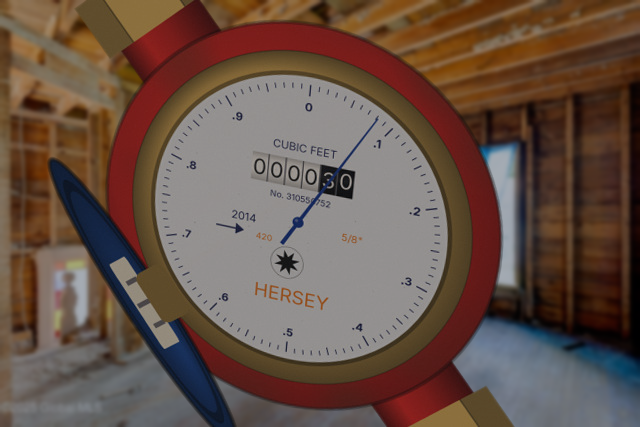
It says 30.08,ft³
